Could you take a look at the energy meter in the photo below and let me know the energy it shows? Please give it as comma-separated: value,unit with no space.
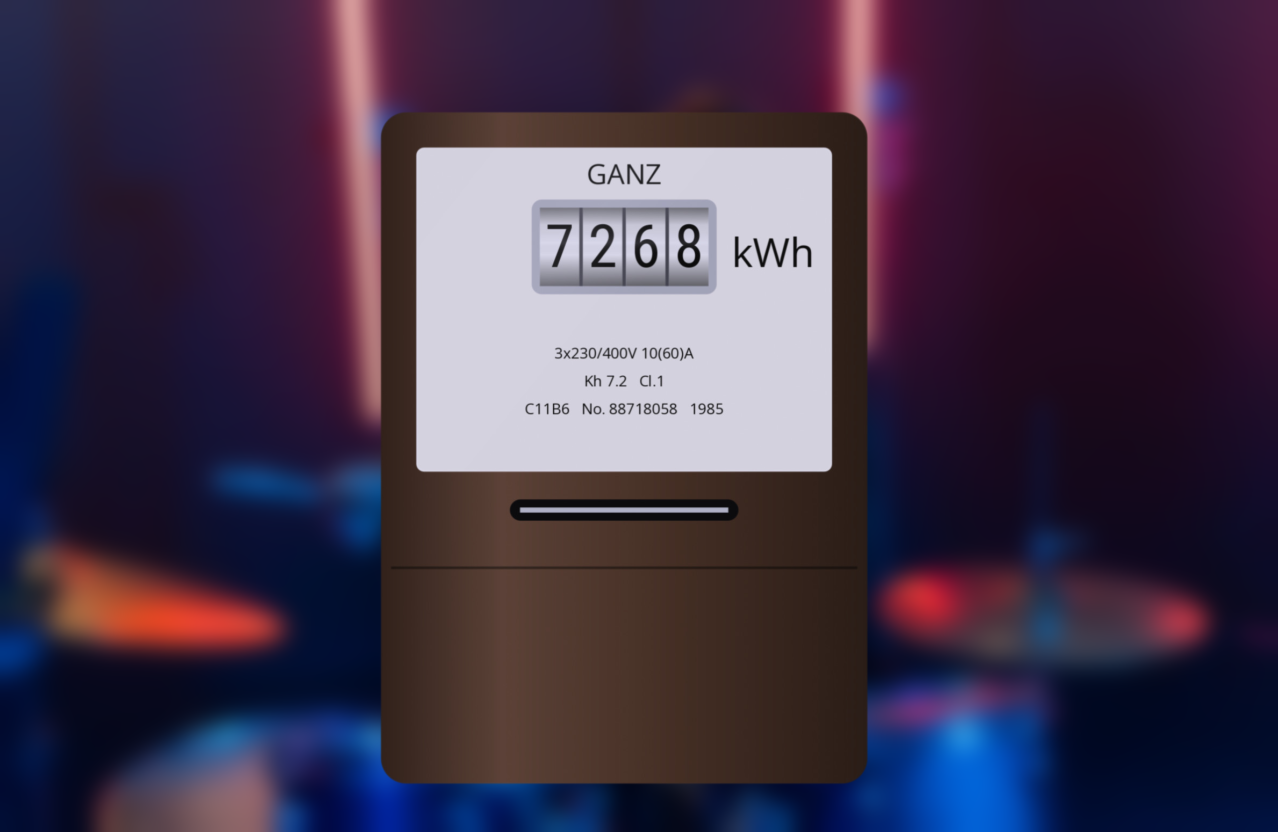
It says 7268,kWh
